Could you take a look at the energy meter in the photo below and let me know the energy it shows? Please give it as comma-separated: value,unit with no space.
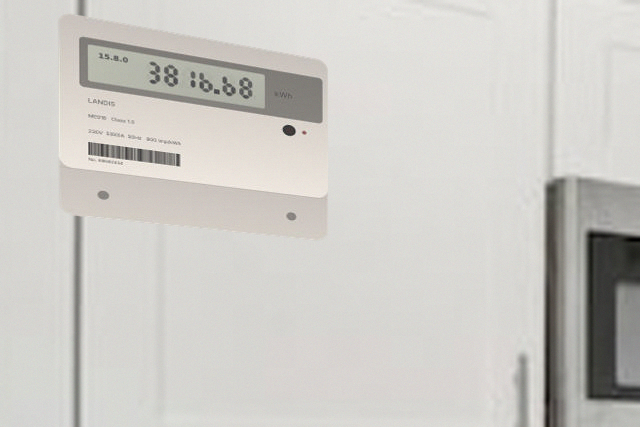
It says 3816.68,kWh
